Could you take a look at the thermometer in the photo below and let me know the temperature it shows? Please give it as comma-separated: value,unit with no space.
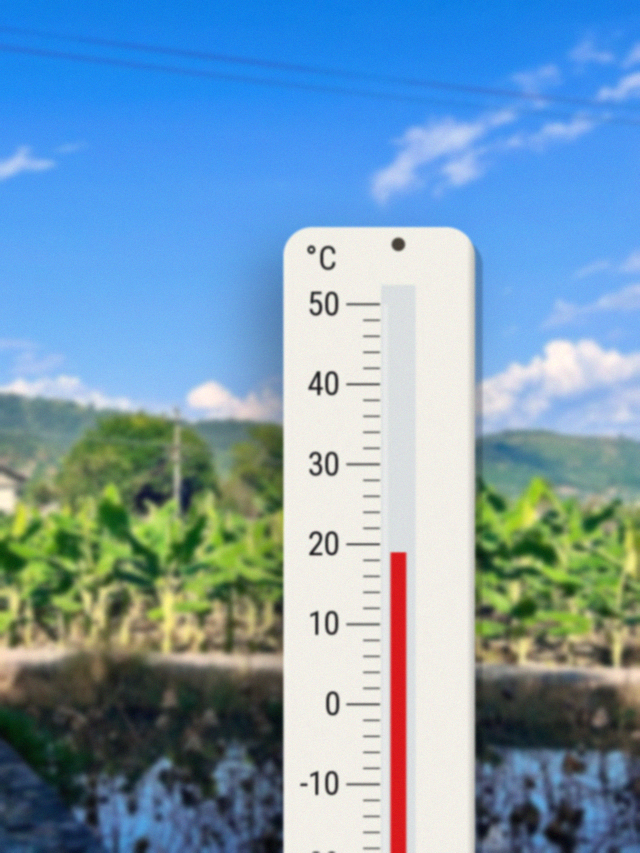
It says 19,°C
